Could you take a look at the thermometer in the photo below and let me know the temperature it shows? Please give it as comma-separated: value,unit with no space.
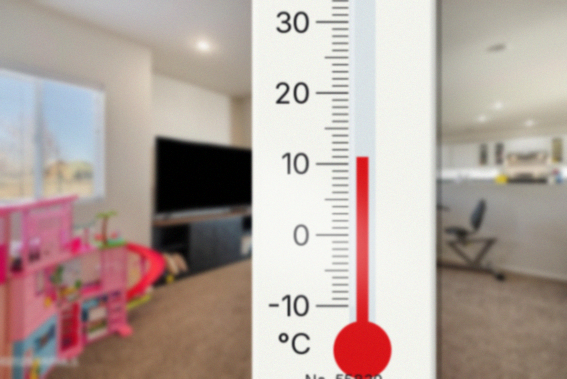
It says 11,°C
